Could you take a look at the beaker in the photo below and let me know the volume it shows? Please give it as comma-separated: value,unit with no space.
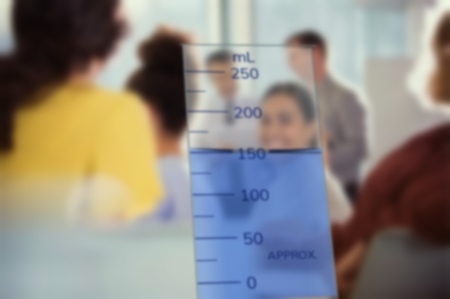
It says 150,mL
